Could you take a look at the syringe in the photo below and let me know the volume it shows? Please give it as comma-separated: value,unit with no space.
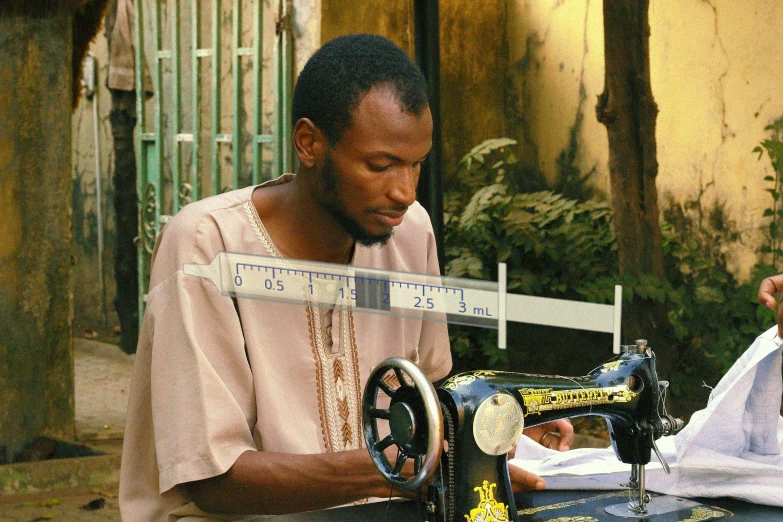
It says 1.6,mL
